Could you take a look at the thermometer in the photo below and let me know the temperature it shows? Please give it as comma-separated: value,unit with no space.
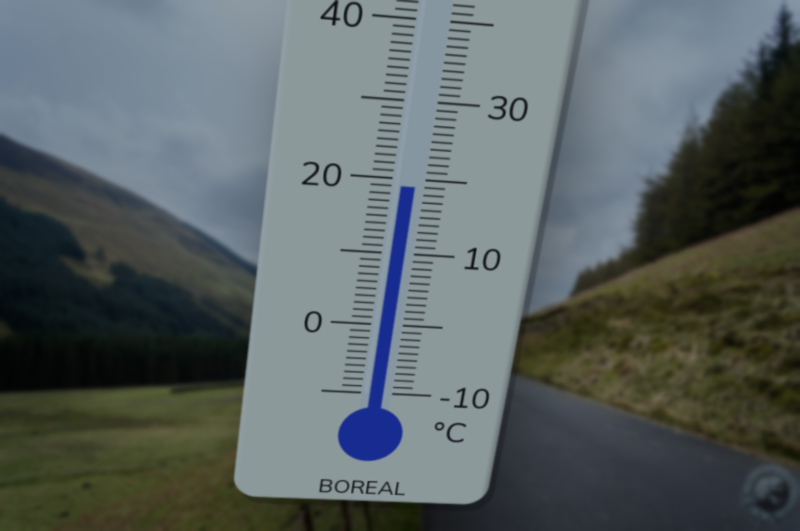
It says 19,°C
